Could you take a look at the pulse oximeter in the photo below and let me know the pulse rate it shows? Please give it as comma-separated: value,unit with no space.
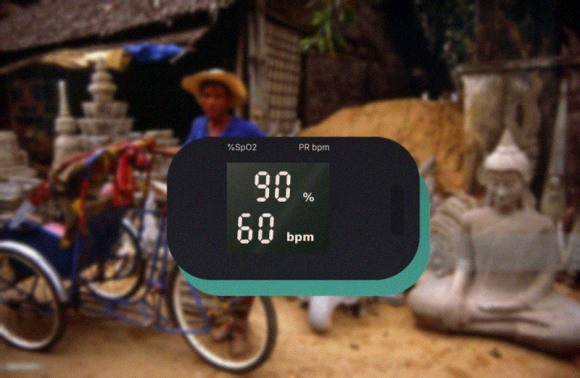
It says 60,bpm
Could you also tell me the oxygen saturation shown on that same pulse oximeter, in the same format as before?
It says 90,%
